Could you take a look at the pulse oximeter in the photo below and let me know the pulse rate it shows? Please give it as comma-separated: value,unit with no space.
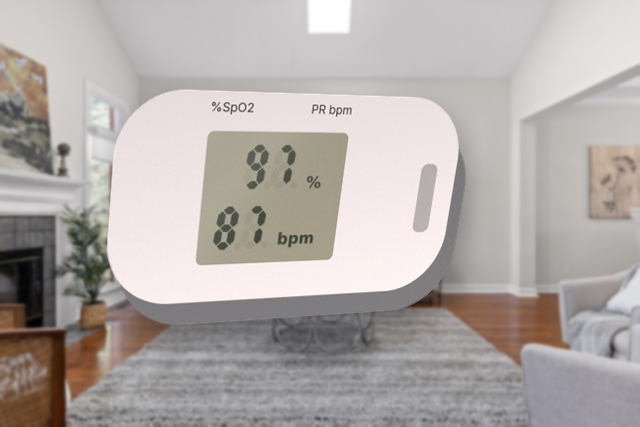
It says 87,bpm
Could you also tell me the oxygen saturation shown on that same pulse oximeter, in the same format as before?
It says 97,%
